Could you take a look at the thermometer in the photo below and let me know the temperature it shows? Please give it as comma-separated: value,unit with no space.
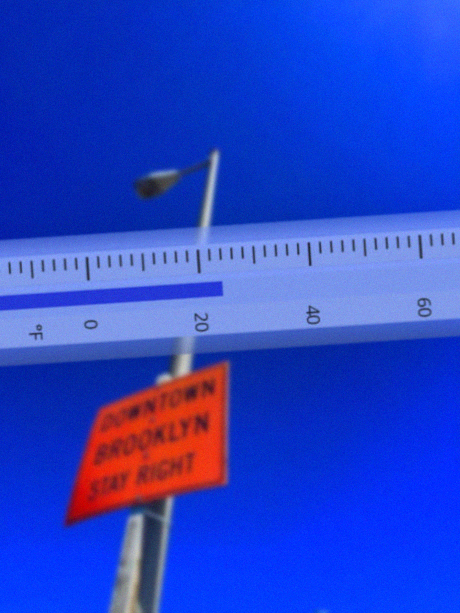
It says 24,°F
